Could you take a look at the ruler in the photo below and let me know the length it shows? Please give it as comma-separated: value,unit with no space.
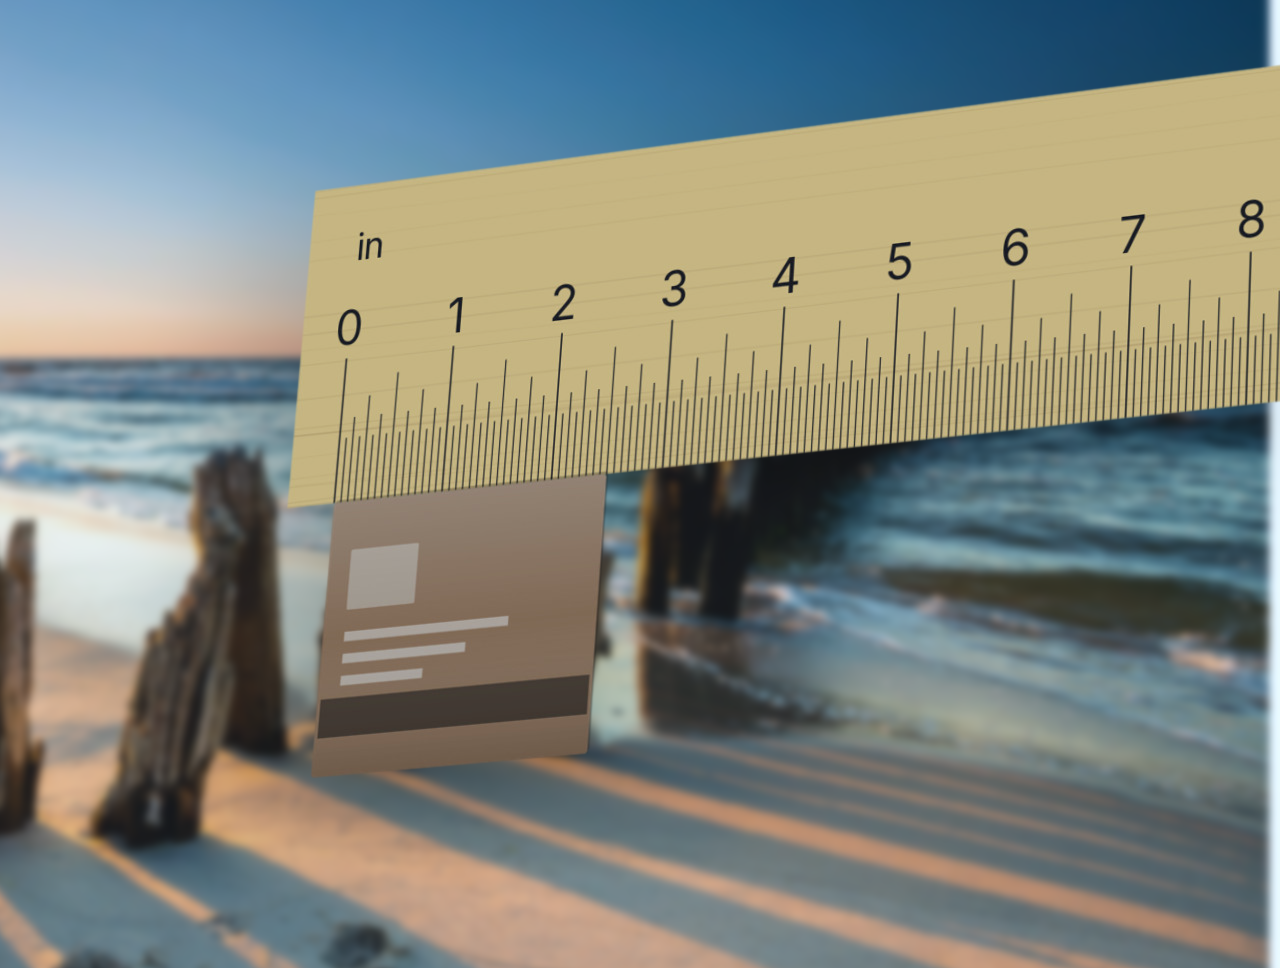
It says 2.5,in
